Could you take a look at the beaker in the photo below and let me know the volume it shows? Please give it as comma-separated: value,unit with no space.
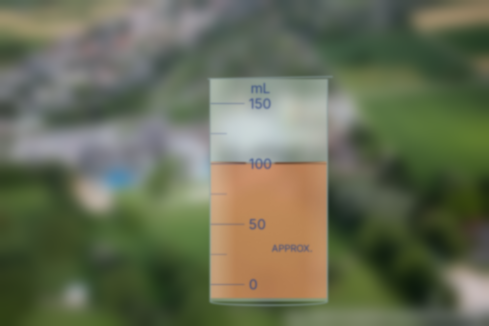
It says 100,mL
